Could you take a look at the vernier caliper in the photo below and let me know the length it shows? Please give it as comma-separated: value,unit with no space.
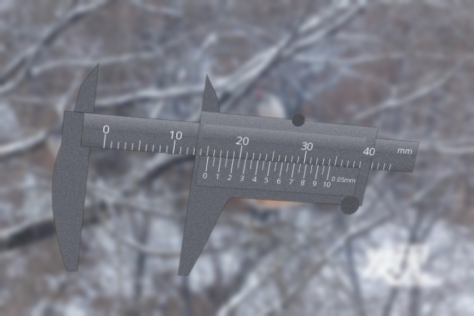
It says 15.2,mm
